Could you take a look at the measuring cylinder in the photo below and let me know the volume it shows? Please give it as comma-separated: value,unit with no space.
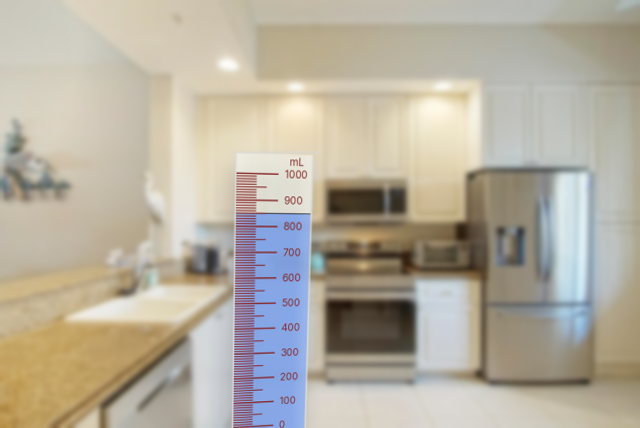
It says 850,mL
